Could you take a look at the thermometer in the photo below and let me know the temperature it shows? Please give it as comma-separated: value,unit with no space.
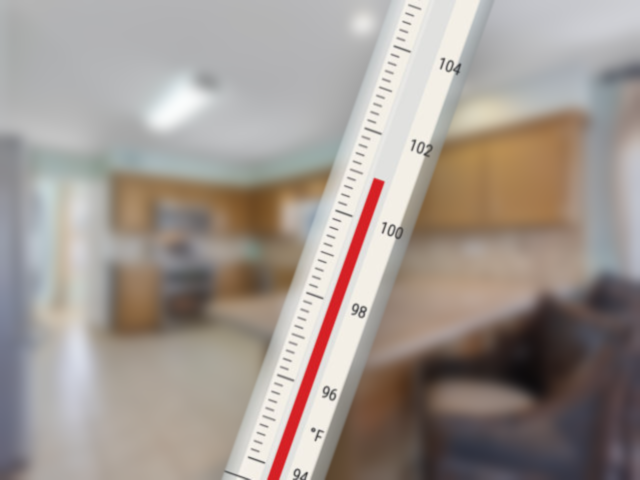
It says 101,°F
